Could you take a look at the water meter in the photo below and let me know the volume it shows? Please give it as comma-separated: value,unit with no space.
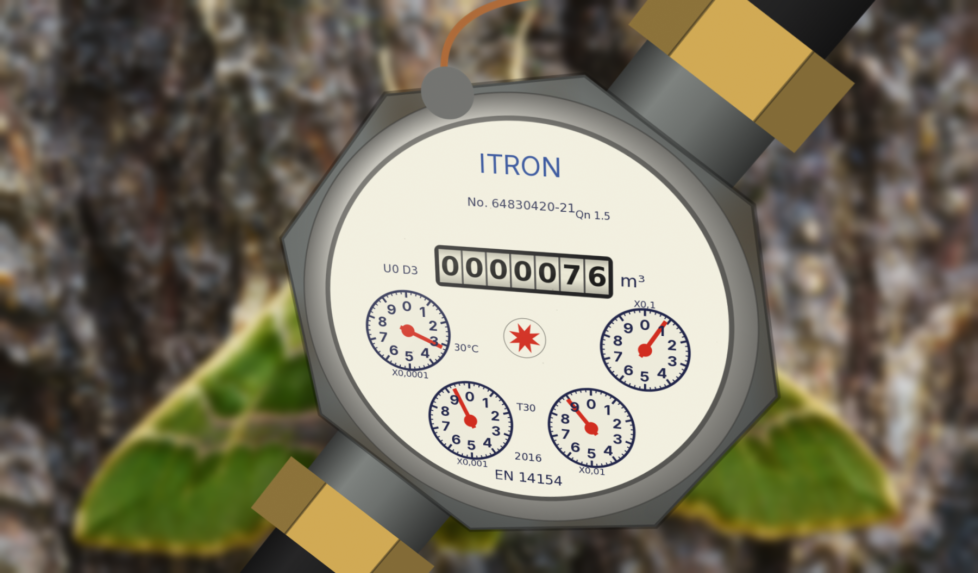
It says 76.0893,m³
